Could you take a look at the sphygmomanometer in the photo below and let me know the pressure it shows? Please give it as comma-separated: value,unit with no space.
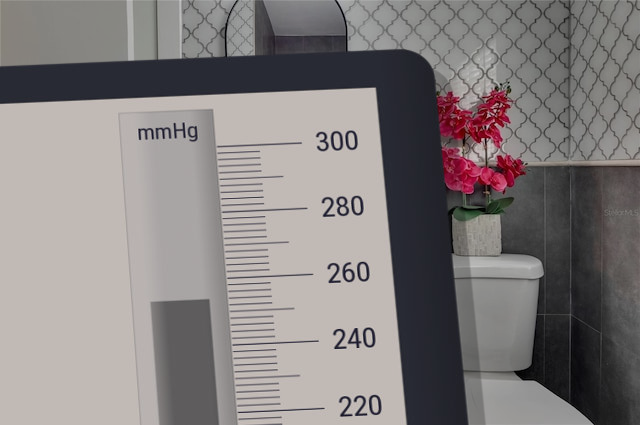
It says 254,mmHg
